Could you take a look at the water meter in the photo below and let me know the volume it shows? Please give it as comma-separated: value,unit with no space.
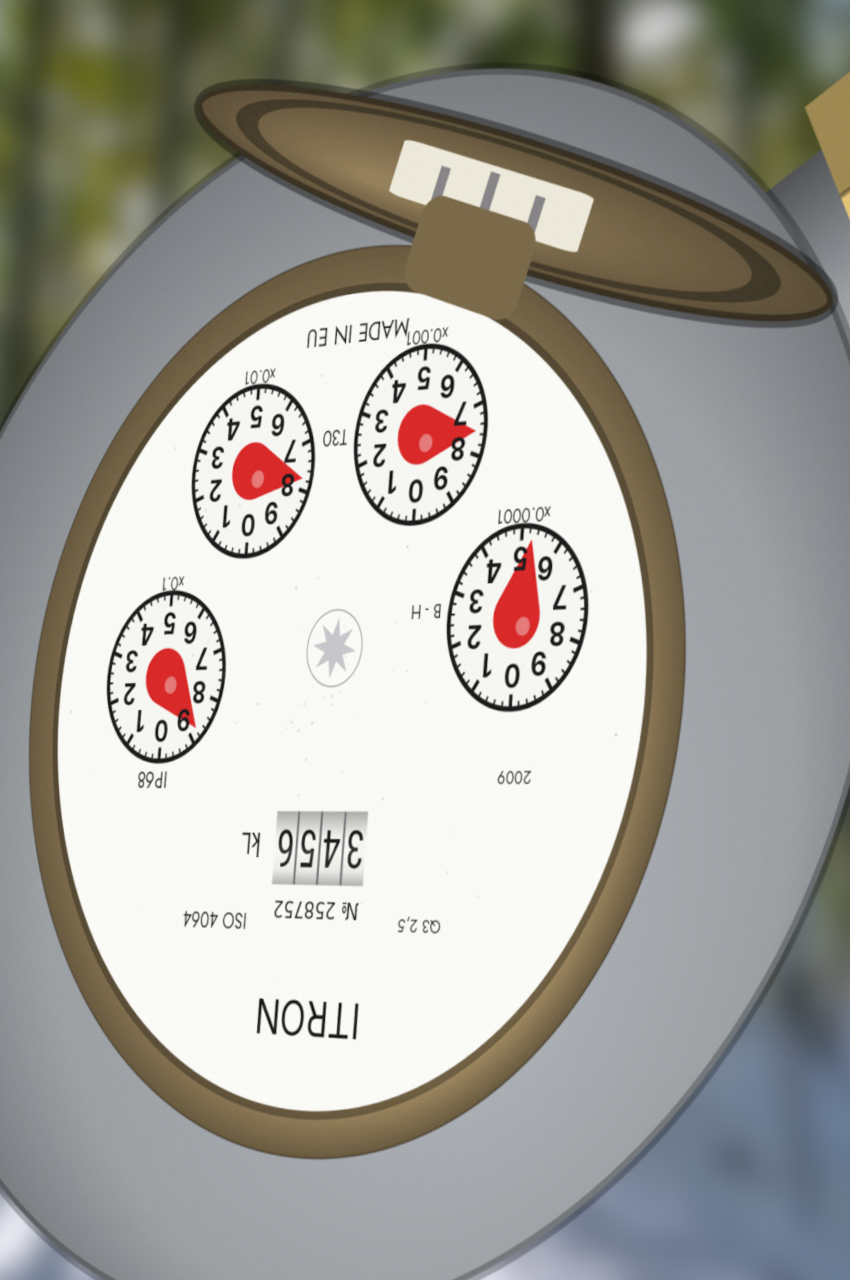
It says 3456.8775,kL
